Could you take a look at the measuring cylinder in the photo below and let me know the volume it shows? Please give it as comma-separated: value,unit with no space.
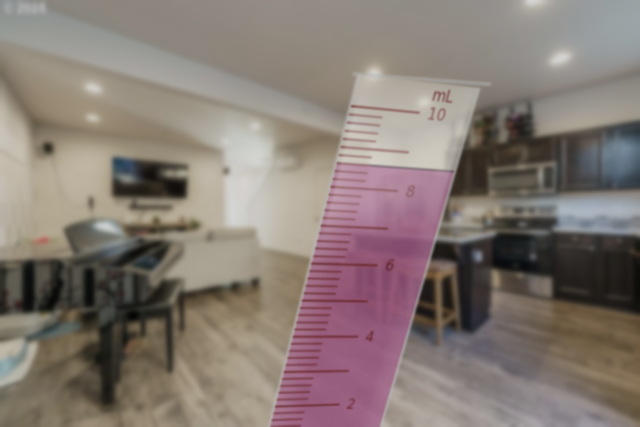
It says 8.6,mL
